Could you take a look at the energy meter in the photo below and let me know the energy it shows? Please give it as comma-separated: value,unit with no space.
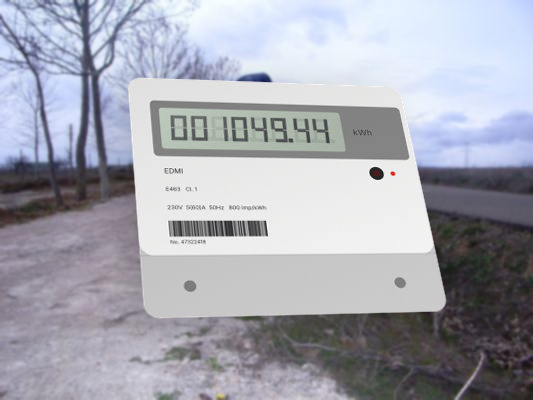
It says 1049.44,kWh
